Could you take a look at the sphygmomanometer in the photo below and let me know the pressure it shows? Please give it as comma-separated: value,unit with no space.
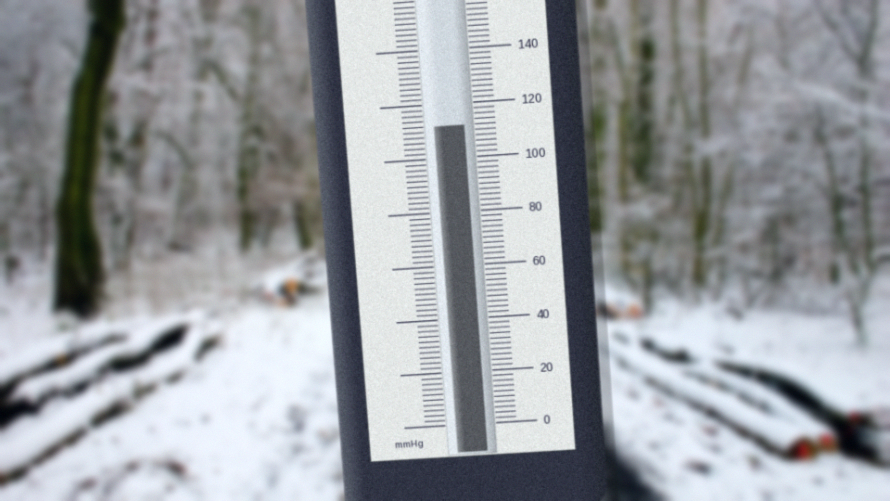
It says 112,mmHg
